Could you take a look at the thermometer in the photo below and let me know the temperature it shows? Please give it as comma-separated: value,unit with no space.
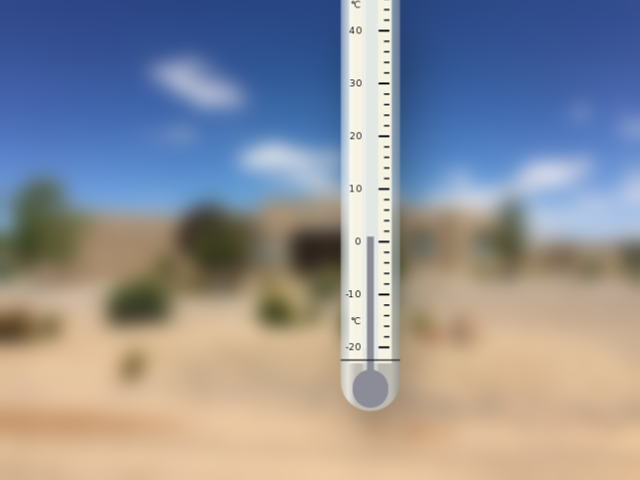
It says 1,°C
